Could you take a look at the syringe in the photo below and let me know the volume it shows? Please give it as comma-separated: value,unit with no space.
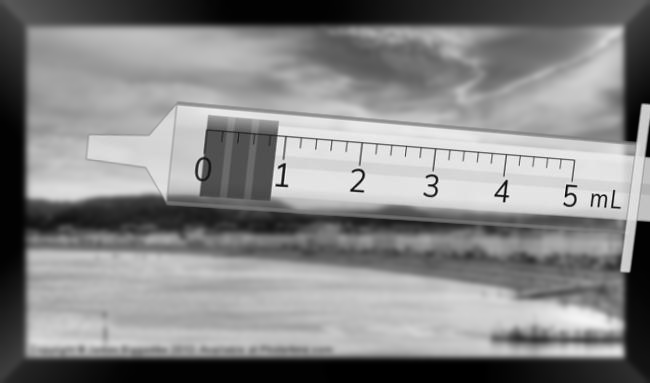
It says 0,mL
